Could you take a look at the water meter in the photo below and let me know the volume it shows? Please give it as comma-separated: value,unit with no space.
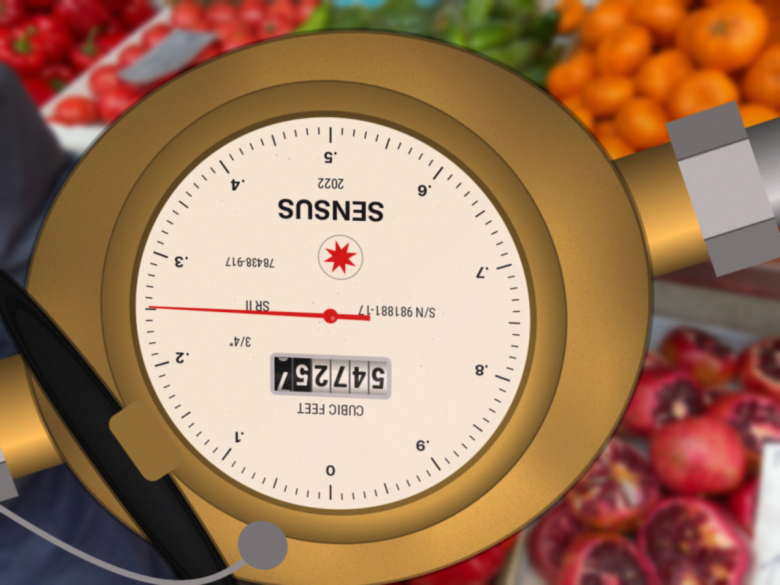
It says 547257.25,ft³
